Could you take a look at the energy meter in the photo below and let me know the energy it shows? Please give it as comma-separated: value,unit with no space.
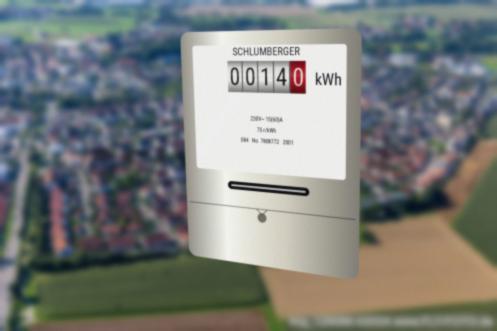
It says 14.0,kWh
